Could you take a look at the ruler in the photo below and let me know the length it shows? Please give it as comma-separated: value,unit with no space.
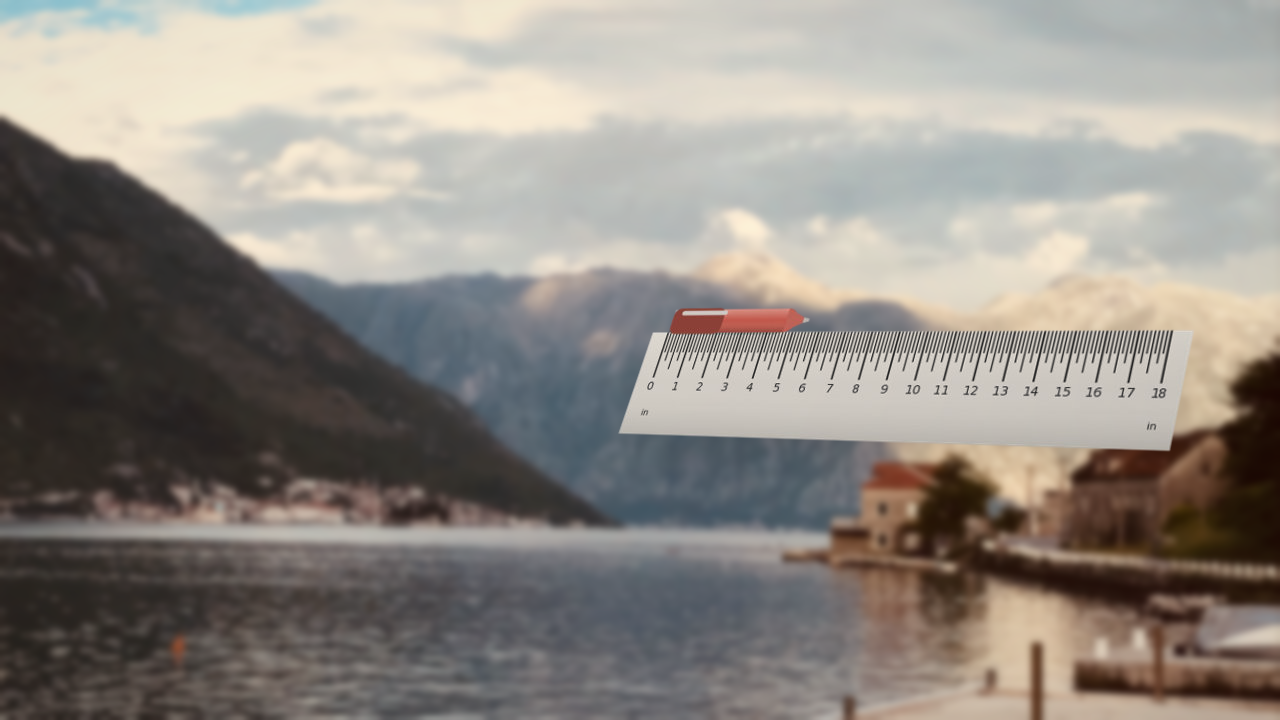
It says 5.5,in
